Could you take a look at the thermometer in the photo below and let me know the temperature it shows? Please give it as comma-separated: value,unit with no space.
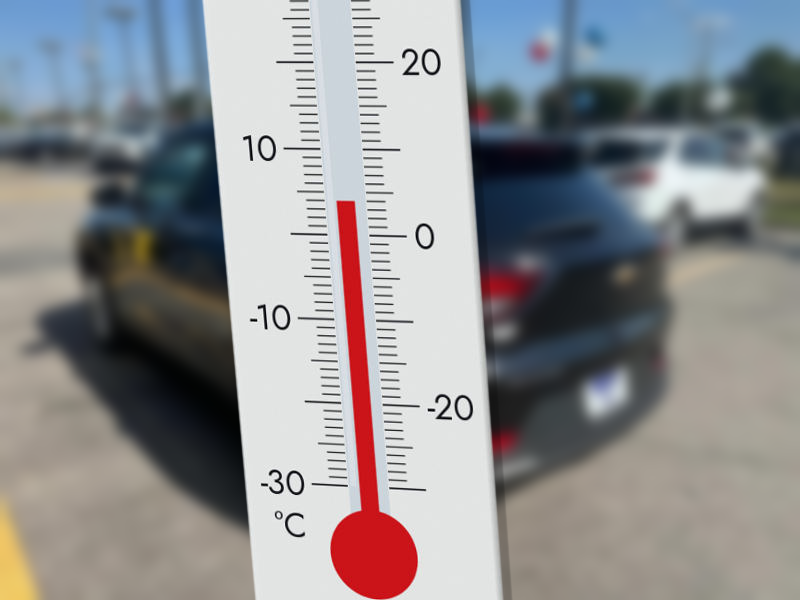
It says 4,°C
